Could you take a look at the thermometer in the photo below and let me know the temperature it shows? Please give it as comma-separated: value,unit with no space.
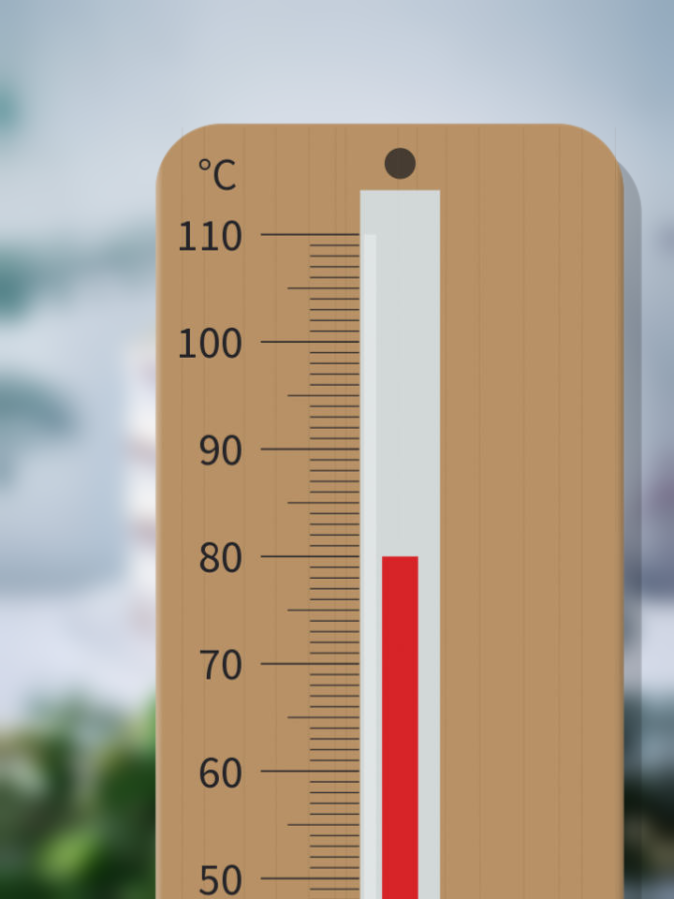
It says 80,°C
